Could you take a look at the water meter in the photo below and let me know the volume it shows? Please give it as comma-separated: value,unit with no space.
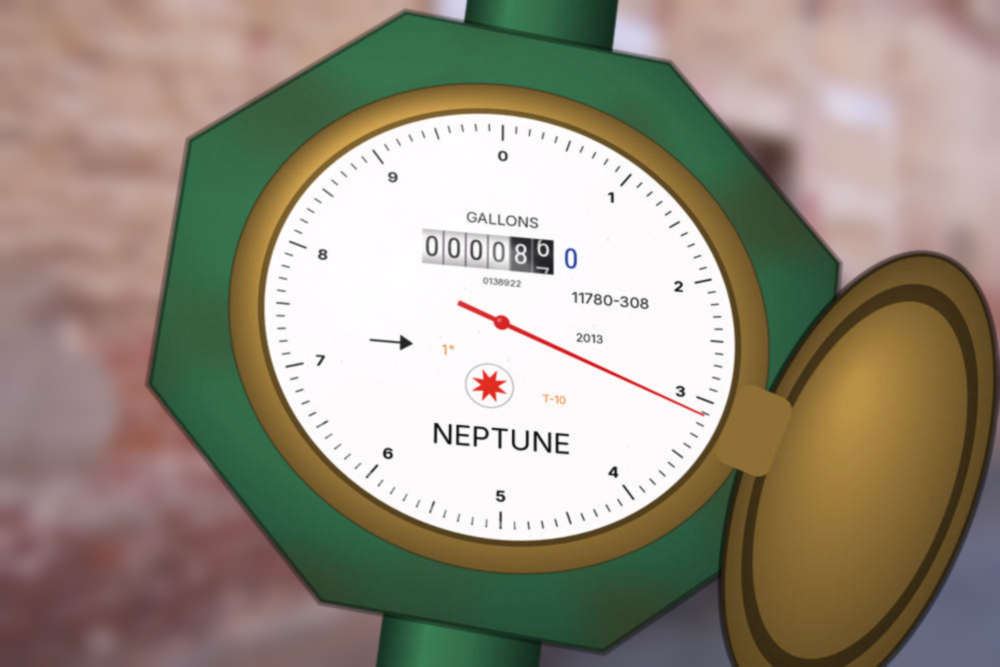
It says 863.1,gal
